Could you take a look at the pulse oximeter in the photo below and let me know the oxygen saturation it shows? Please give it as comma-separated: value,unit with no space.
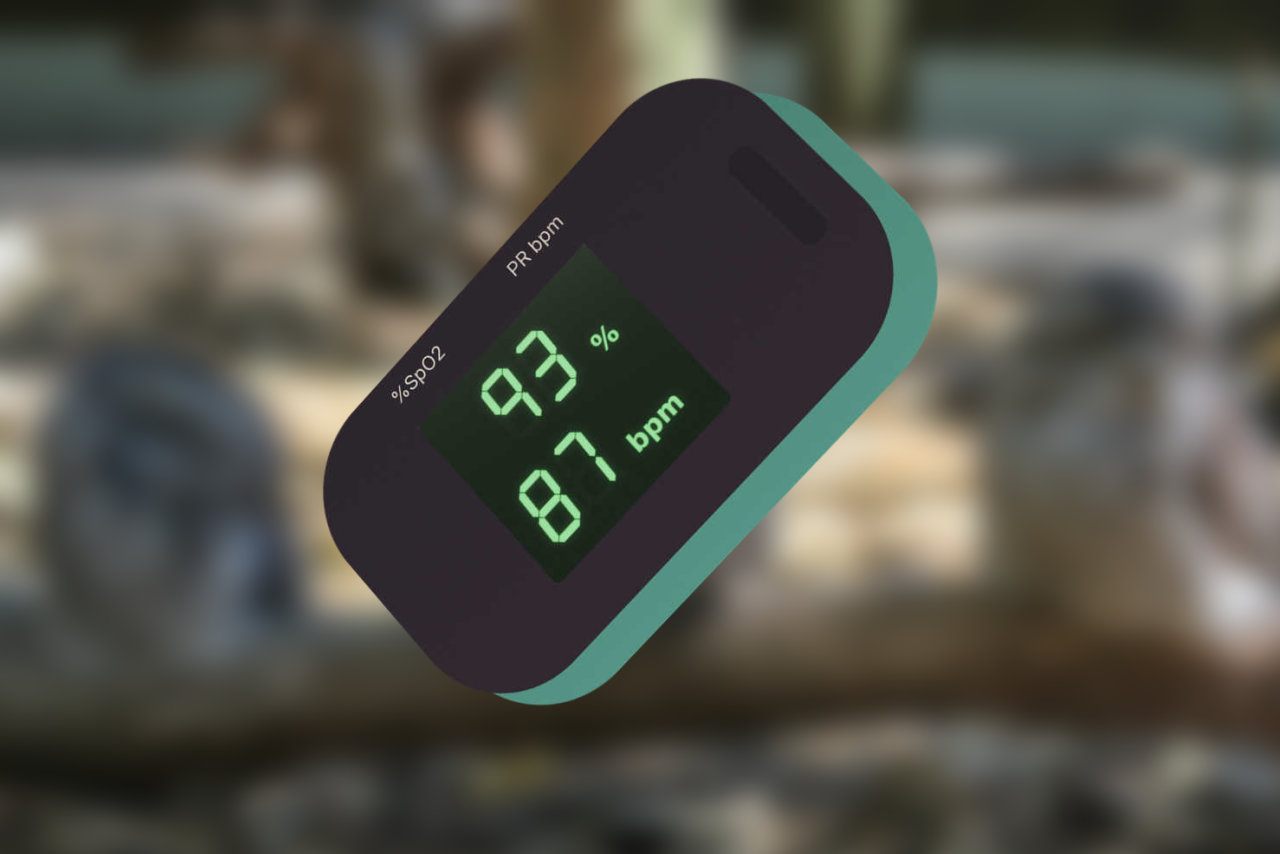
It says 93,%
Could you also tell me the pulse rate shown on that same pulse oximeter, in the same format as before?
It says 87,bpm
